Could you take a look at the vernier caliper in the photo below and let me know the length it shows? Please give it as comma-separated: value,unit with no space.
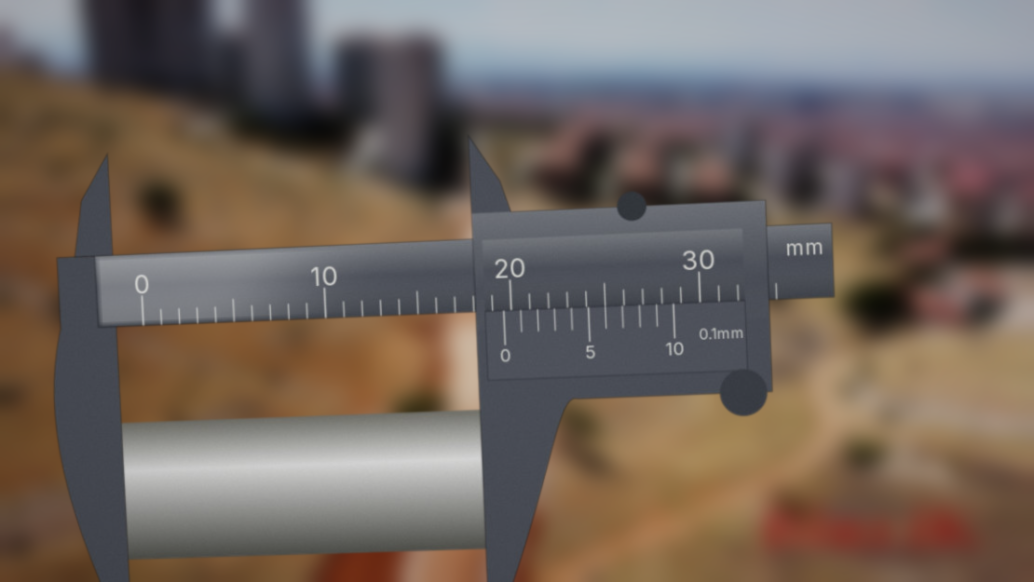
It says 19.6,mm
